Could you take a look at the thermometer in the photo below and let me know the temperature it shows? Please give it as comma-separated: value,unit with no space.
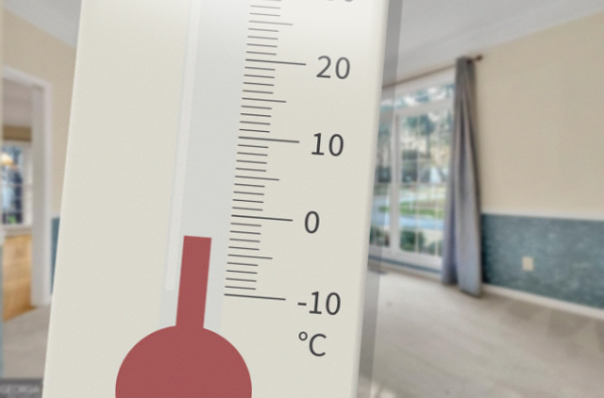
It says -3,°C
